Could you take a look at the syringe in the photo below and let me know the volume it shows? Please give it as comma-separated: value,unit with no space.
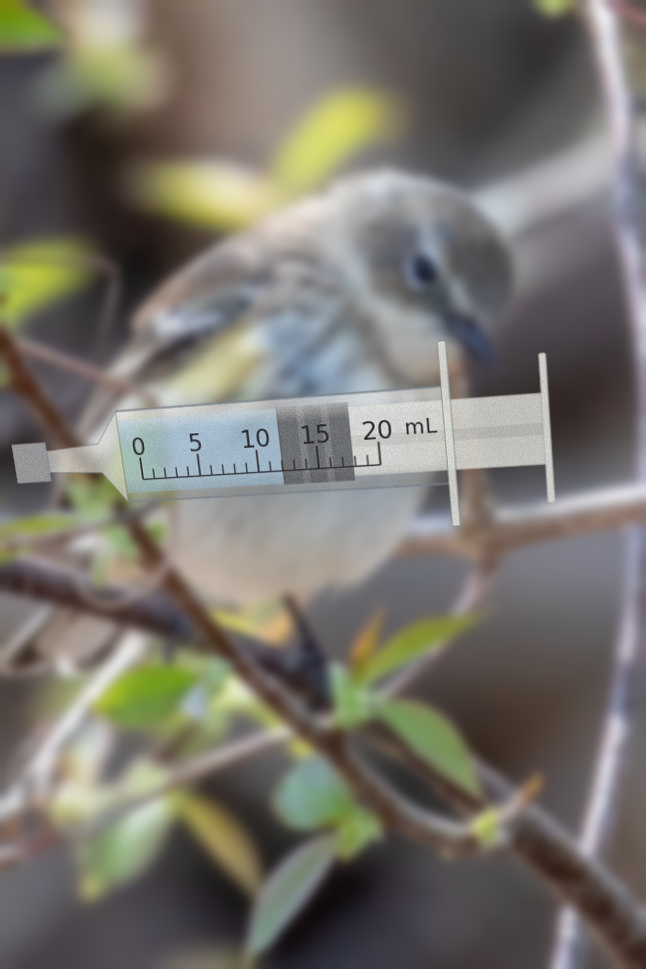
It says 12,mL
